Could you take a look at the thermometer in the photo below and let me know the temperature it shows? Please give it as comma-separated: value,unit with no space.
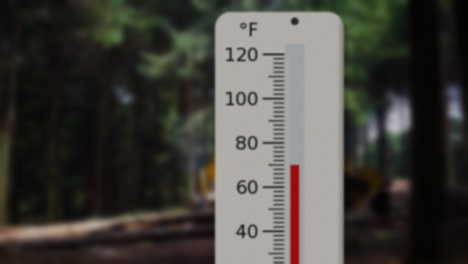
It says 70,°F
